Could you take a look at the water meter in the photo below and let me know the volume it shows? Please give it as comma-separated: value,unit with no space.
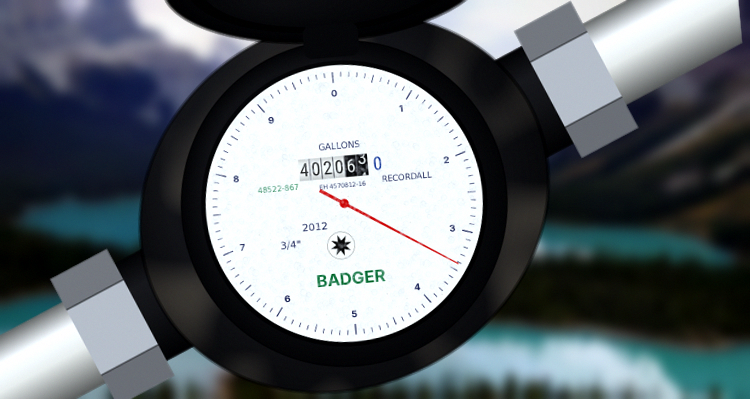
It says 4020633.4,gal
